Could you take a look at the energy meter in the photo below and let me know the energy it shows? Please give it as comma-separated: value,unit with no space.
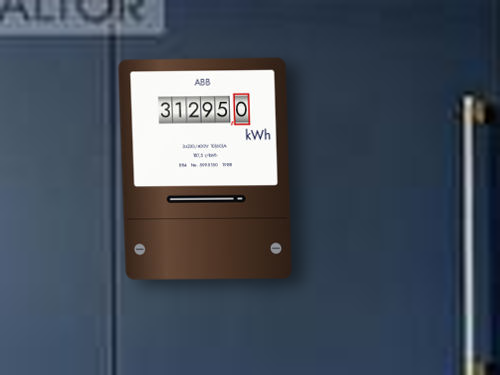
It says 31295.0,kWh
